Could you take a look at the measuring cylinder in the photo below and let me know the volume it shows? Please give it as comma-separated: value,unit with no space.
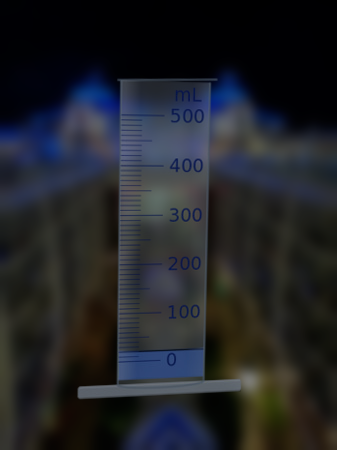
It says 20,mL
